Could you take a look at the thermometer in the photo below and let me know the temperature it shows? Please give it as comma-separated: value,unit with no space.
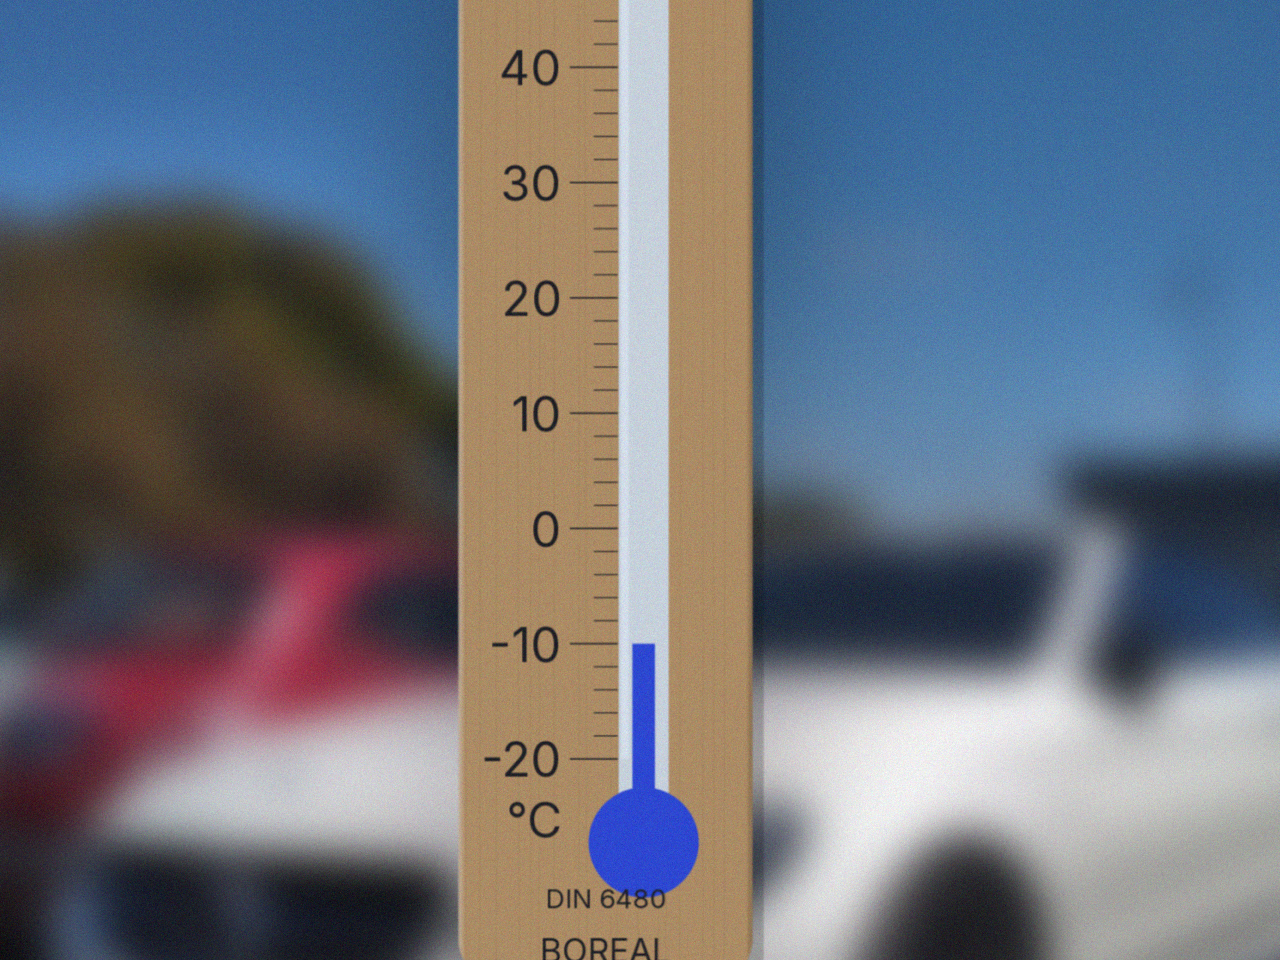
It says -10,°C
